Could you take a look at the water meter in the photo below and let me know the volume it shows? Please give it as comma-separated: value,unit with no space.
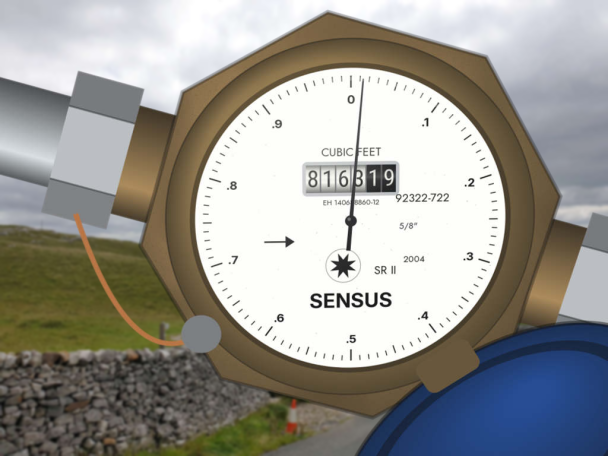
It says 816319.01,ft³
